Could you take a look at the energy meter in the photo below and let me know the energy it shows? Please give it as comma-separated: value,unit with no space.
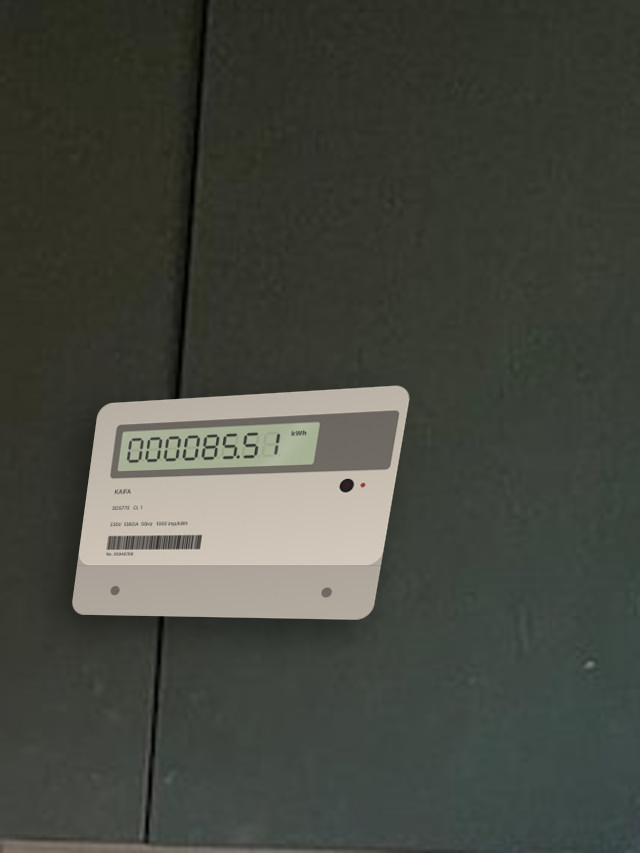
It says 85.51,kWh
